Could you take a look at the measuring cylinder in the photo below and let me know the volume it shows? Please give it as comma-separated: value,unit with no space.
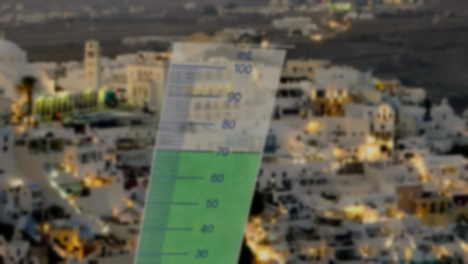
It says 70,mL
